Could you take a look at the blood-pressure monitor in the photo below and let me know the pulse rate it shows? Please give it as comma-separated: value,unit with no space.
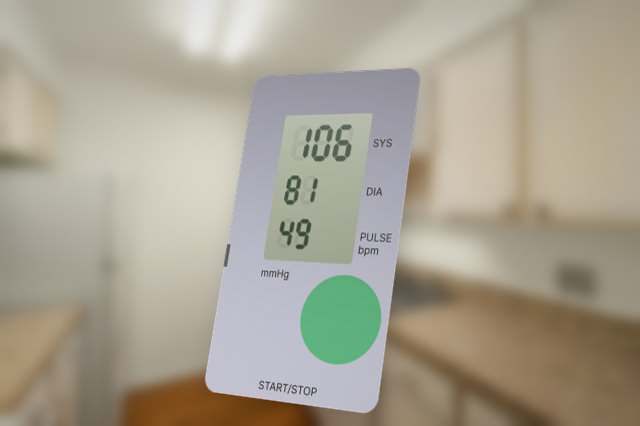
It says 49,bpm
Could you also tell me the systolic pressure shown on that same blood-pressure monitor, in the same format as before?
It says 106,mmHg
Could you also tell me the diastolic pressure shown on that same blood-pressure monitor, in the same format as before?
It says 81,mmHg
